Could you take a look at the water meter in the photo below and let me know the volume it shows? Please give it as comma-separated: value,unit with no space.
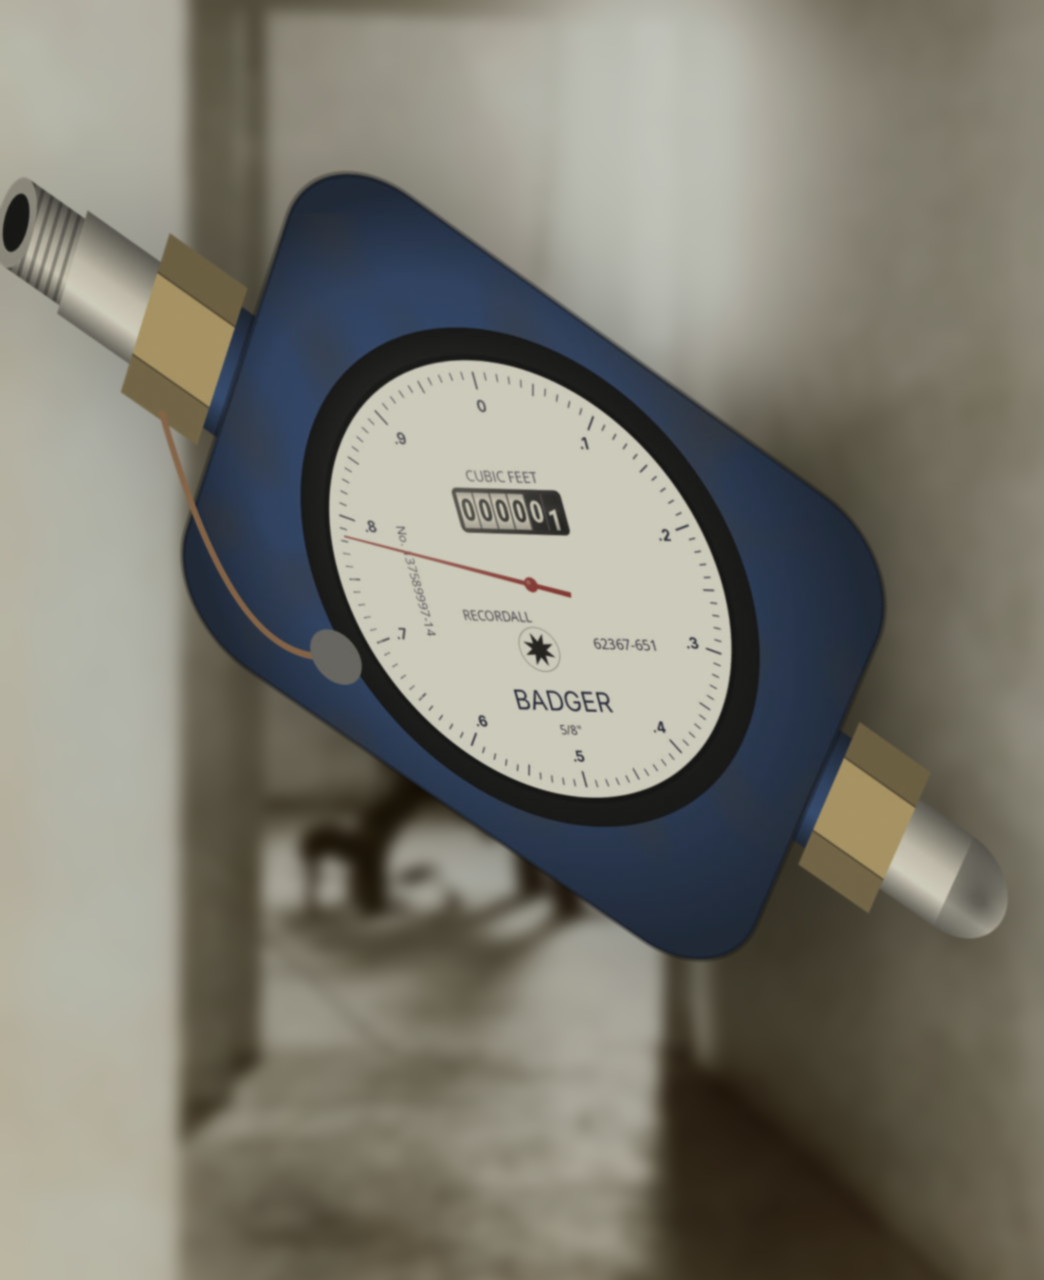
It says 0.78,ft³
